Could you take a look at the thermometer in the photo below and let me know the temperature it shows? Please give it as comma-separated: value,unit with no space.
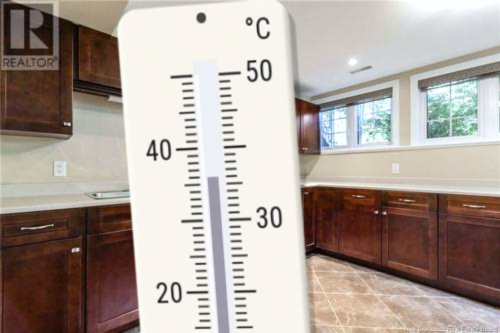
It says 36,°C
